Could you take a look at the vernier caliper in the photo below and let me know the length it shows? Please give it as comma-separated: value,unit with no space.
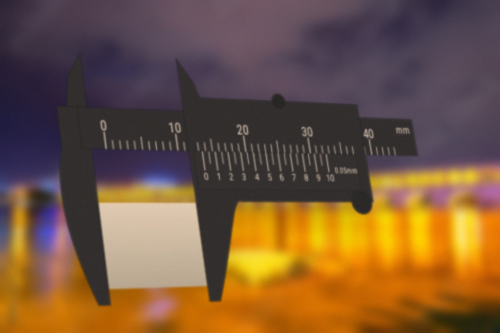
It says 13.5,mm
